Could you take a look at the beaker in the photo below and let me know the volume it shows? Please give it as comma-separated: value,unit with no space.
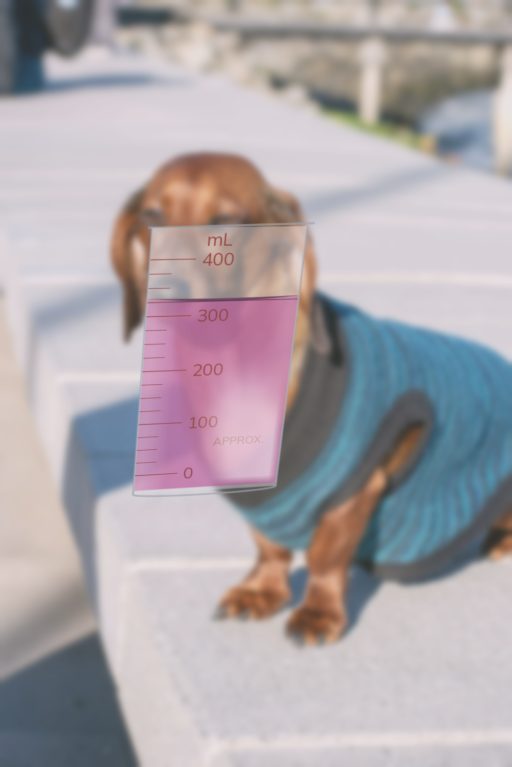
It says 325,mL
